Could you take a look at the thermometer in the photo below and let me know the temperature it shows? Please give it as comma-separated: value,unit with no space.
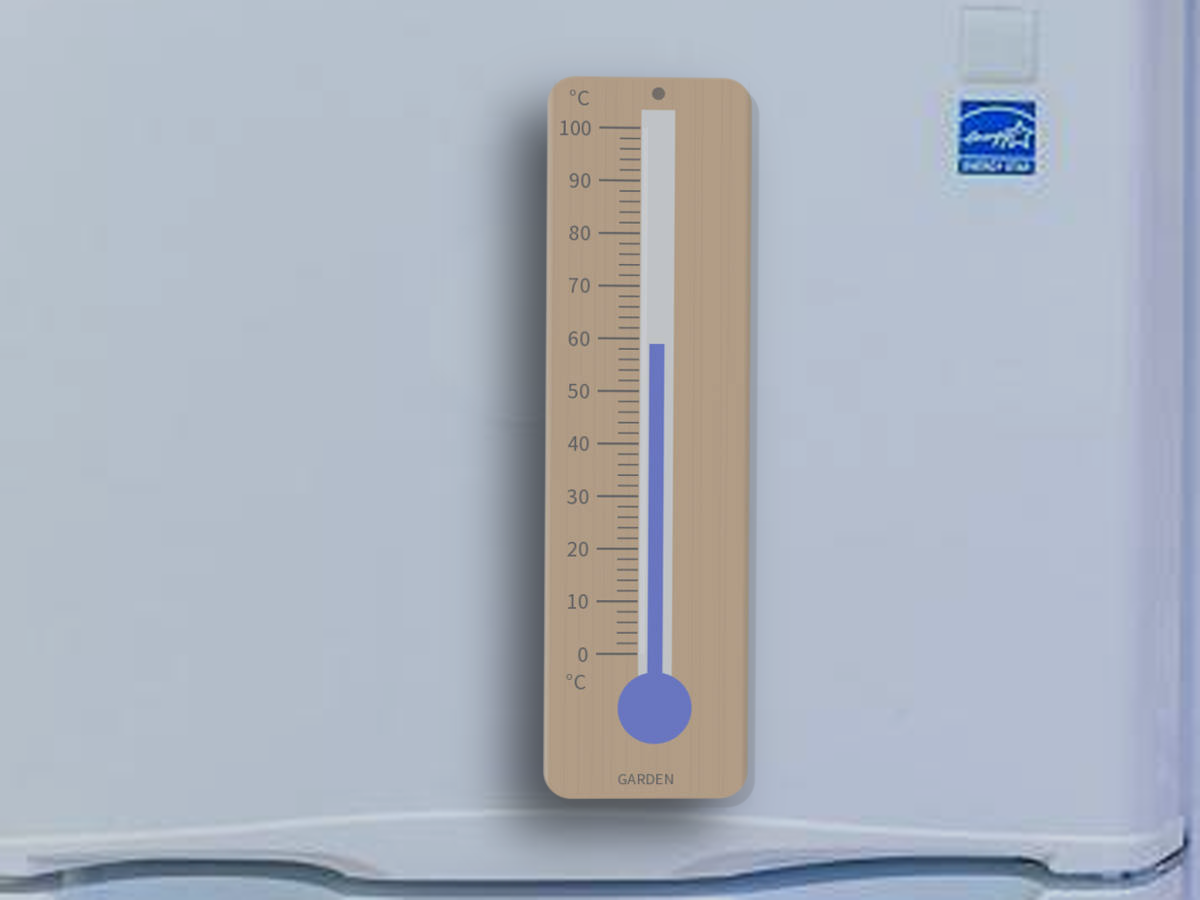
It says 59,°C
